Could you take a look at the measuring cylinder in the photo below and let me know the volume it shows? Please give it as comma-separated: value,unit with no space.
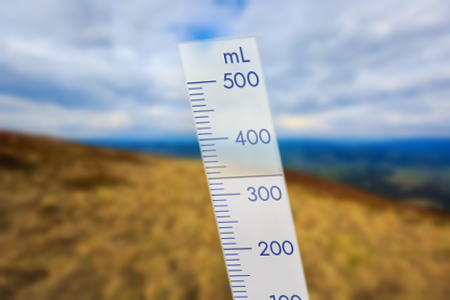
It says 330,mL
